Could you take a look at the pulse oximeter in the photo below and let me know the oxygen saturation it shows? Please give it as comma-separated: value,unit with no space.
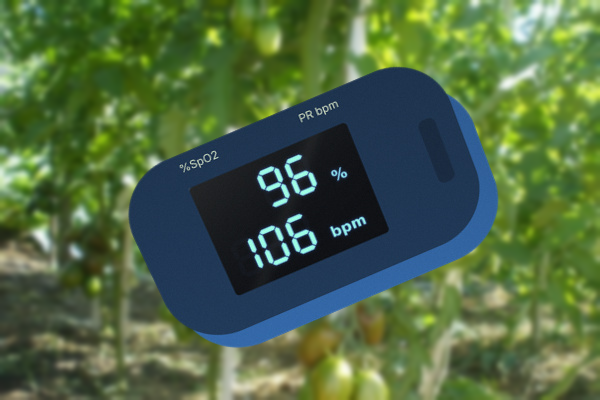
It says 96,%
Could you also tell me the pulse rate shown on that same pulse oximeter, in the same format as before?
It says 106,bpm
